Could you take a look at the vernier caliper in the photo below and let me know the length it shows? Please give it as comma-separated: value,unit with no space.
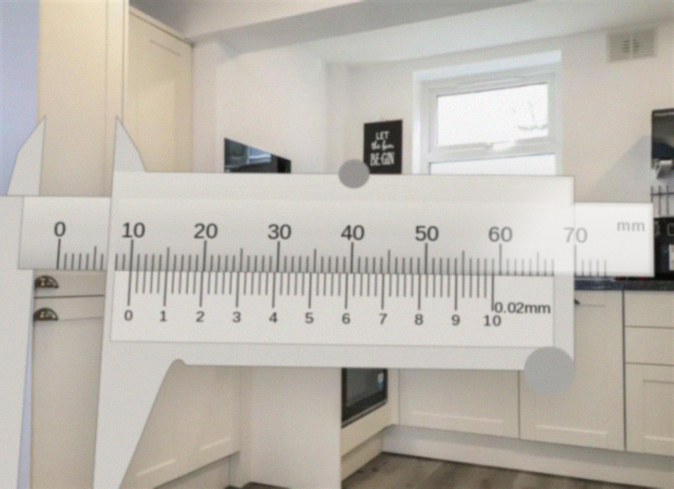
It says 10.0,mm
